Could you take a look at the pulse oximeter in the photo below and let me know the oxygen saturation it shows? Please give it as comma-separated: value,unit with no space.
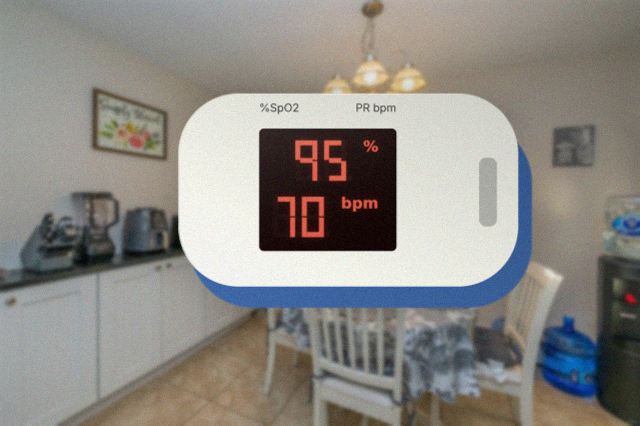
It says 95,%
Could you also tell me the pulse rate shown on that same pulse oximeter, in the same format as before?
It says 70,bpm
